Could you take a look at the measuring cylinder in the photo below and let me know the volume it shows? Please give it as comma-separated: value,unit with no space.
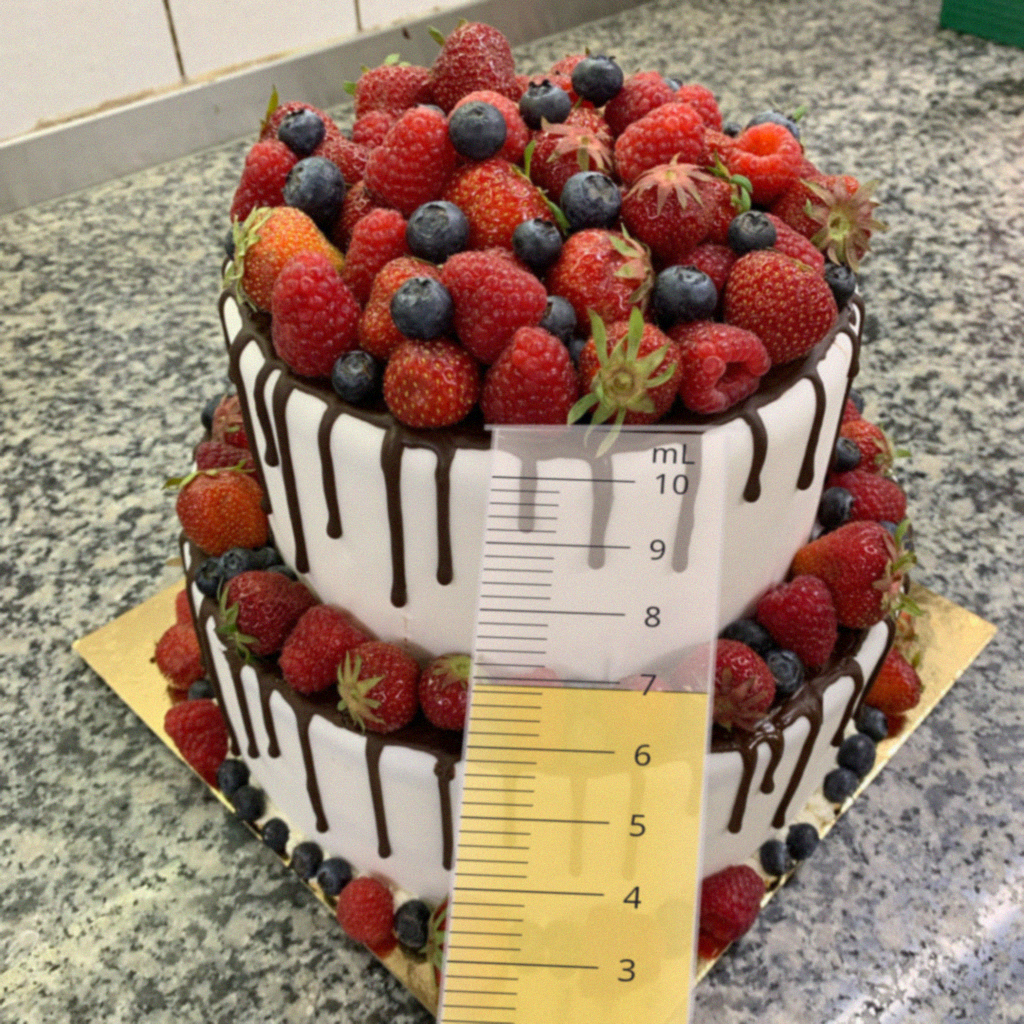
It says 6.9,mL
